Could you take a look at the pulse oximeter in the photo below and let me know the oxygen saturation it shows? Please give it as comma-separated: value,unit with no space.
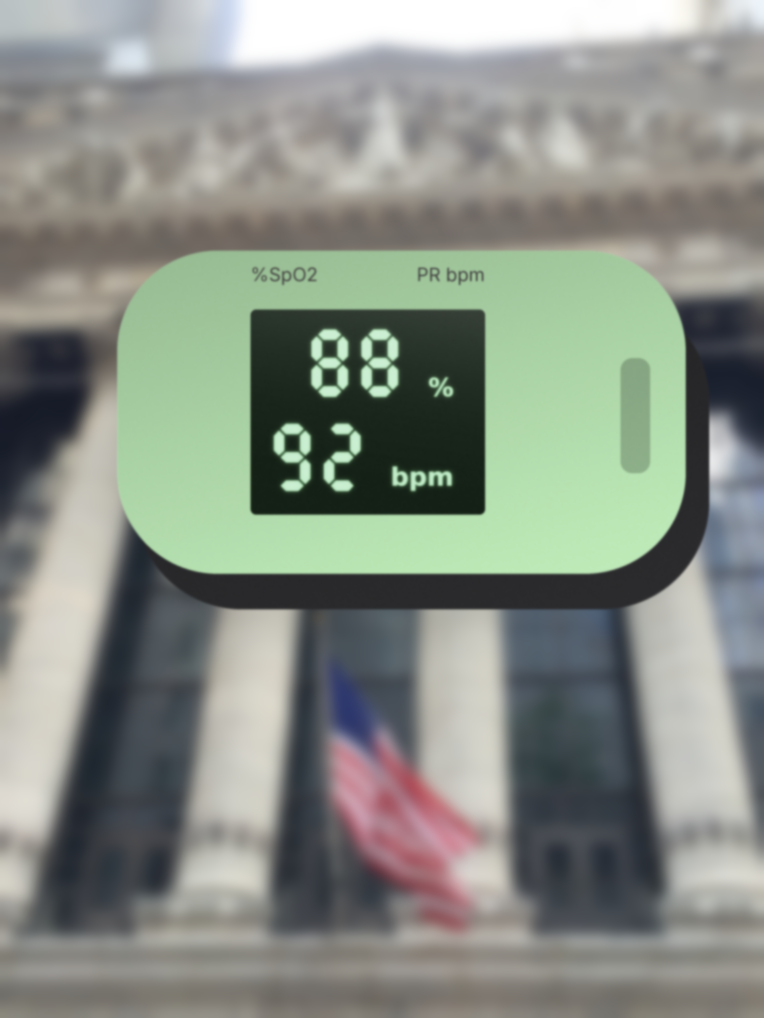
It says 88,%
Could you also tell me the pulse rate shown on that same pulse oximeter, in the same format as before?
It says 92,bpm
